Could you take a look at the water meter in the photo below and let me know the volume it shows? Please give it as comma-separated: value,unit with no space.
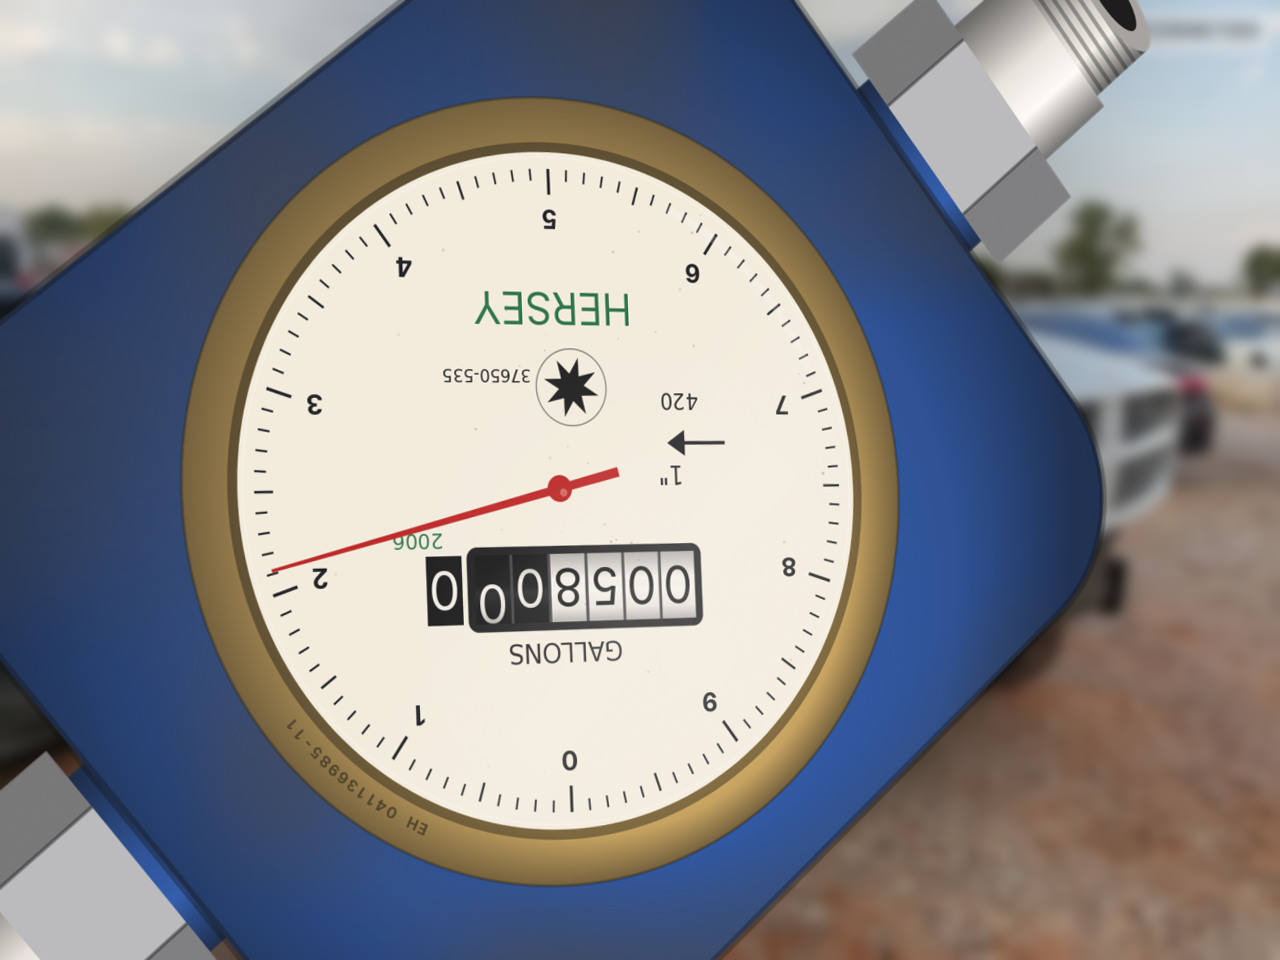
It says 58002.1,gal
